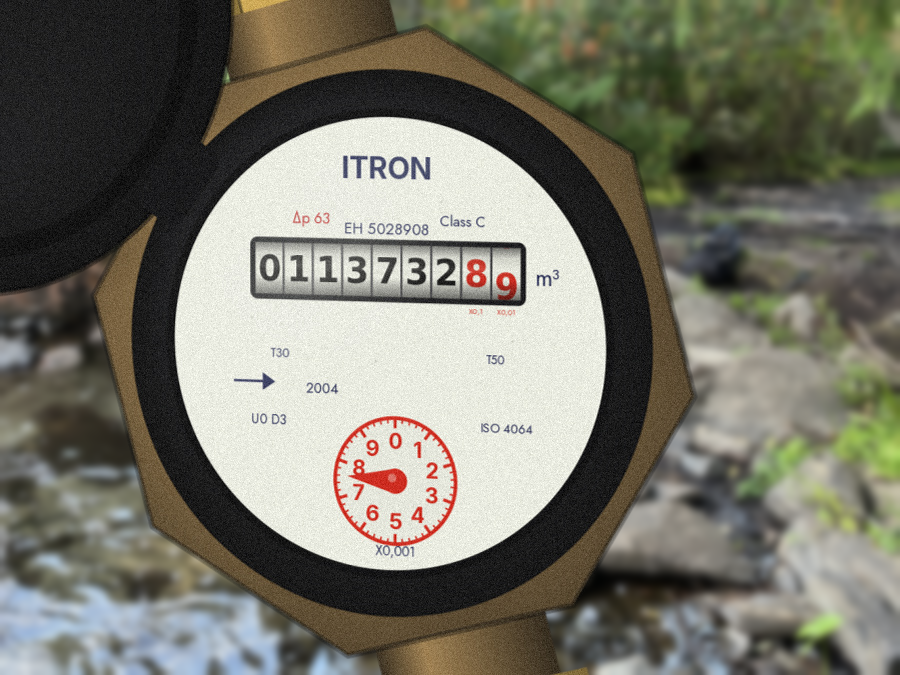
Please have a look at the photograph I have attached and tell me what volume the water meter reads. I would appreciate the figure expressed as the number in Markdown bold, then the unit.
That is **113732.887** m³
